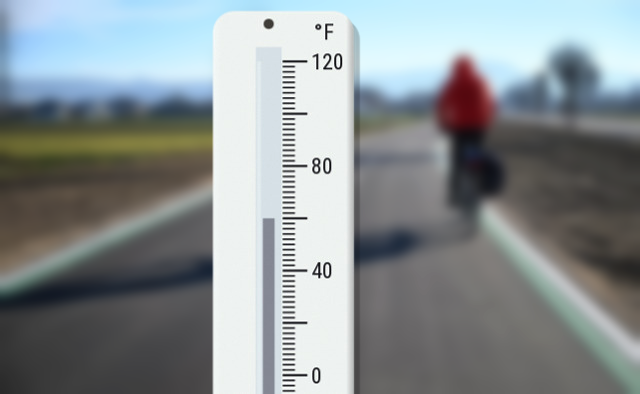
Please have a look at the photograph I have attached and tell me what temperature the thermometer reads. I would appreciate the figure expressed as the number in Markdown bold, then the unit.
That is **60** °F
